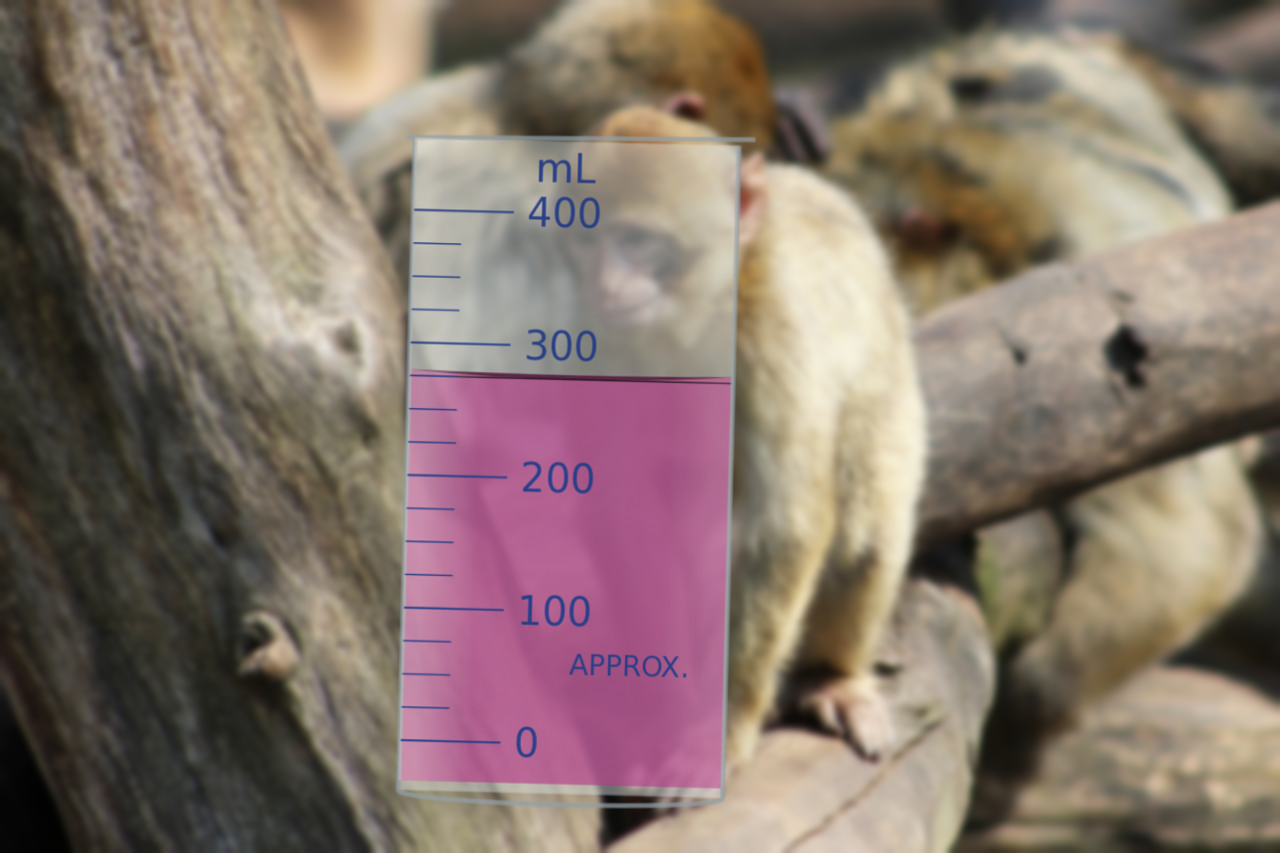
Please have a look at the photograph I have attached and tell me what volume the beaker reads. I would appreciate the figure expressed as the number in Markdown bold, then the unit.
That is **275** mL
